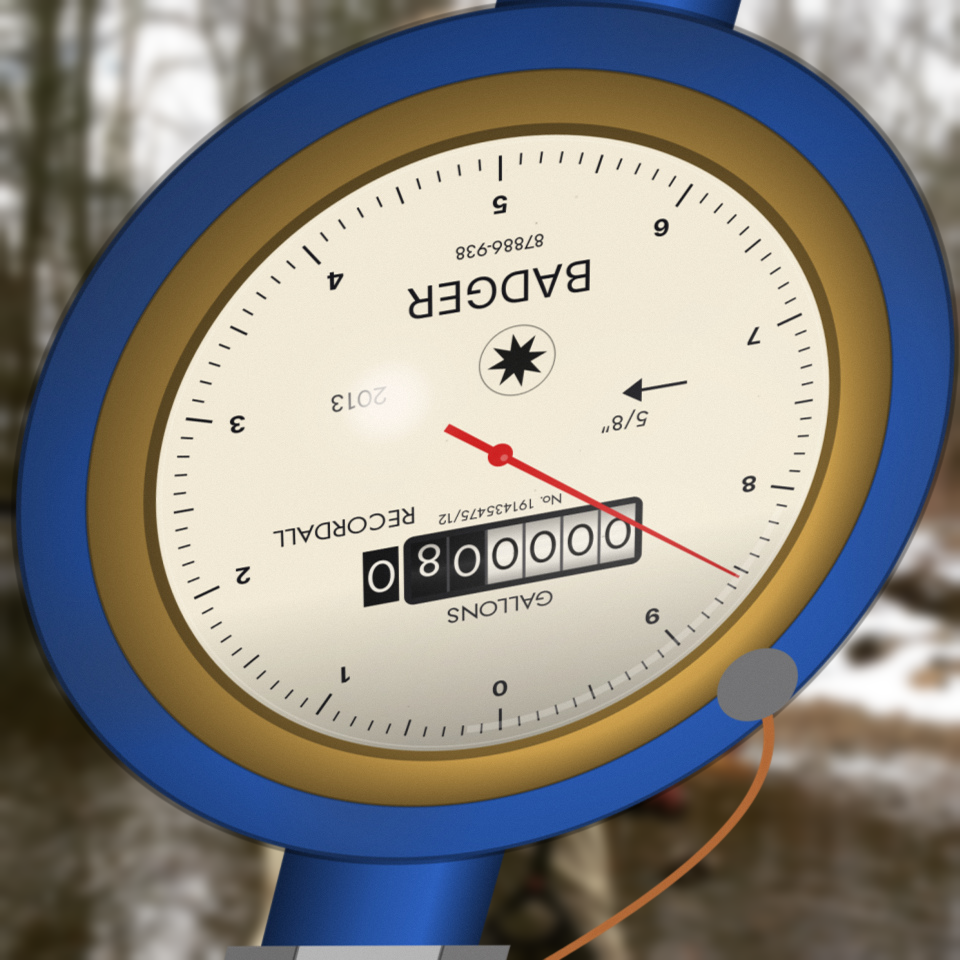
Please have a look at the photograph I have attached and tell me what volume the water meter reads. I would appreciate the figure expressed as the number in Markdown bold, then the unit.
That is **78.5** gal
